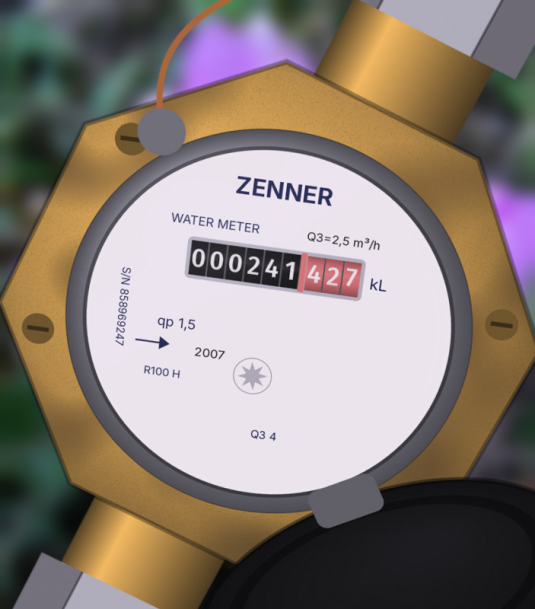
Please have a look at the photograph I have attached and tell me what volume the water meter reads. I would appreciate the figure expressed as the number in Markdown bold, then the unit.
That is **241.427** kL
